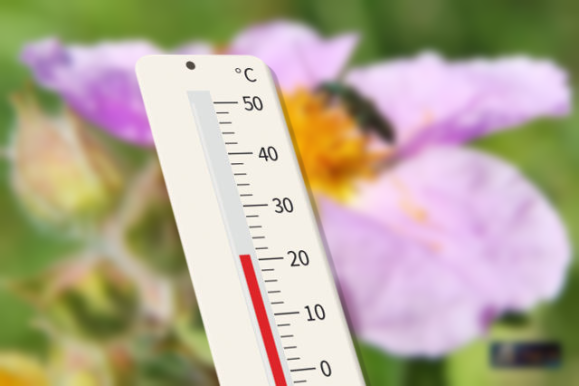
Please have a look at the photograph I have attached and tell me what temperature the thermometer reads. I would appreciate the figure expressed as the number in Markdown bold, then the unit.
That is **21** °C
